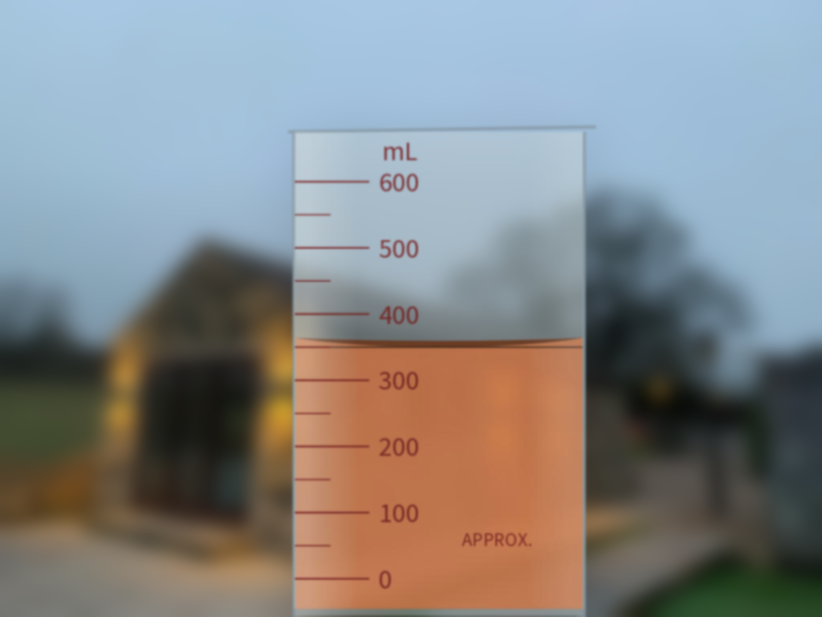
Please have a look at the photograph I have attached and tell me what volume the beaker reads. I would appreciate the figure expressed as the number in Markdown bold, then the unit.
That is **350** mL
